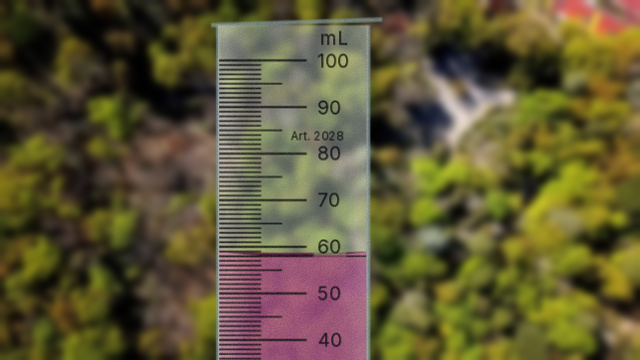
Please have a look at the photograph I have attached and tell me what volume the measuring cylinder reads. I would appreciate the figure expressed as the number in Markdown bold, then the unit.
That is **58** mL
